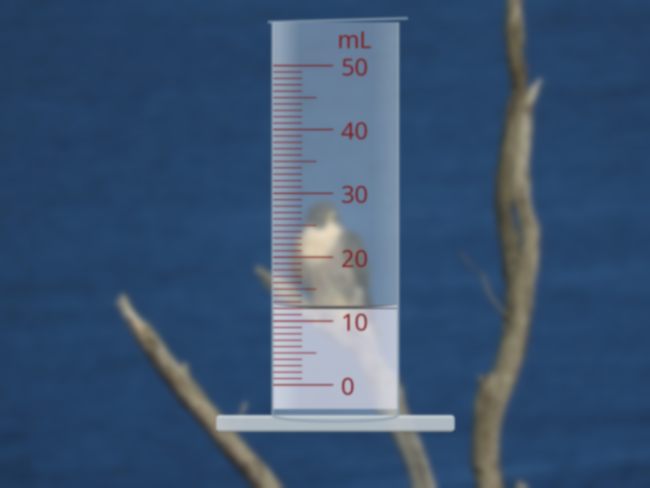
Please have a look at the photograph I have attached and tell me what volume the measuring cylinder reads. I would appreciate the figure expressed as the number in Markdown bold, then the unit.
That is **12** mL
